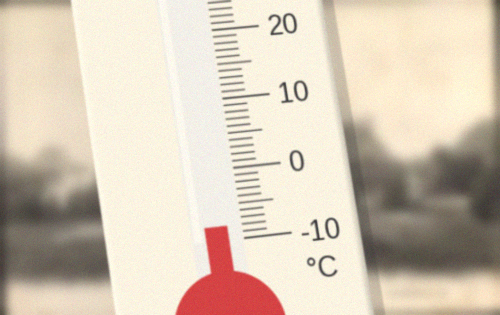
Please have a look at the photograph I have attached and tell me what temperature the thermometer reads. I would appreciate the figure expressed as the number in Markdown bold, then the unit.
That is **-8** °C
